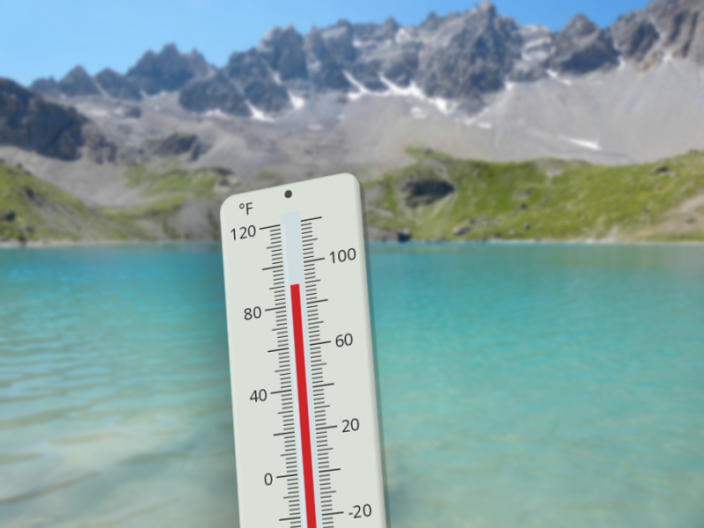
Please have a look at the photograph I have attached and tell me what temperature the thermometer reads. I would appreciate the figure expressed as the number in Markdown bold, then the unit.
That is **90** °F
